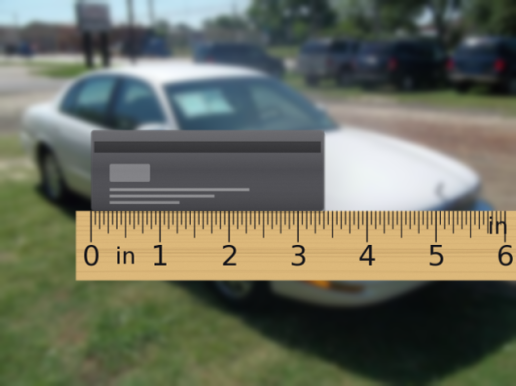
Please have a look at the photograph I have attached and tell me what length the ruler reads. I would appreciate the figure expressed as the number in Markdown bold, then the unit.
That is **3.375** in
